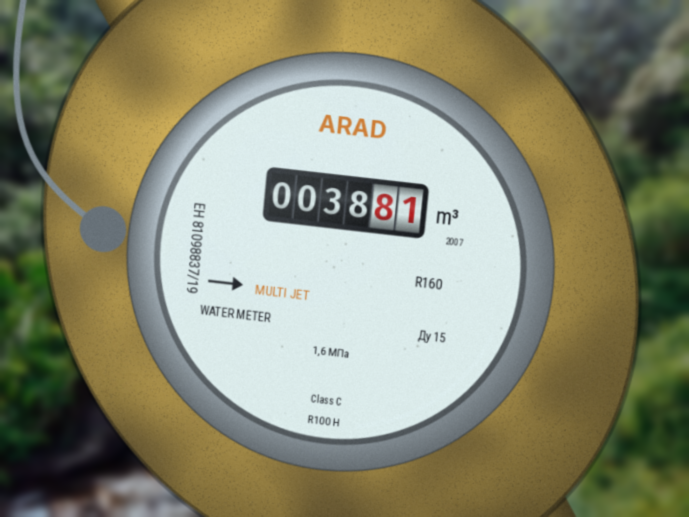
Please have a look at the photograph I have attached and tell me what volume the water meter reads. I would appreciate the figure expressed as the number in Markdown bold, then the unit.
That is **38.81** m³
